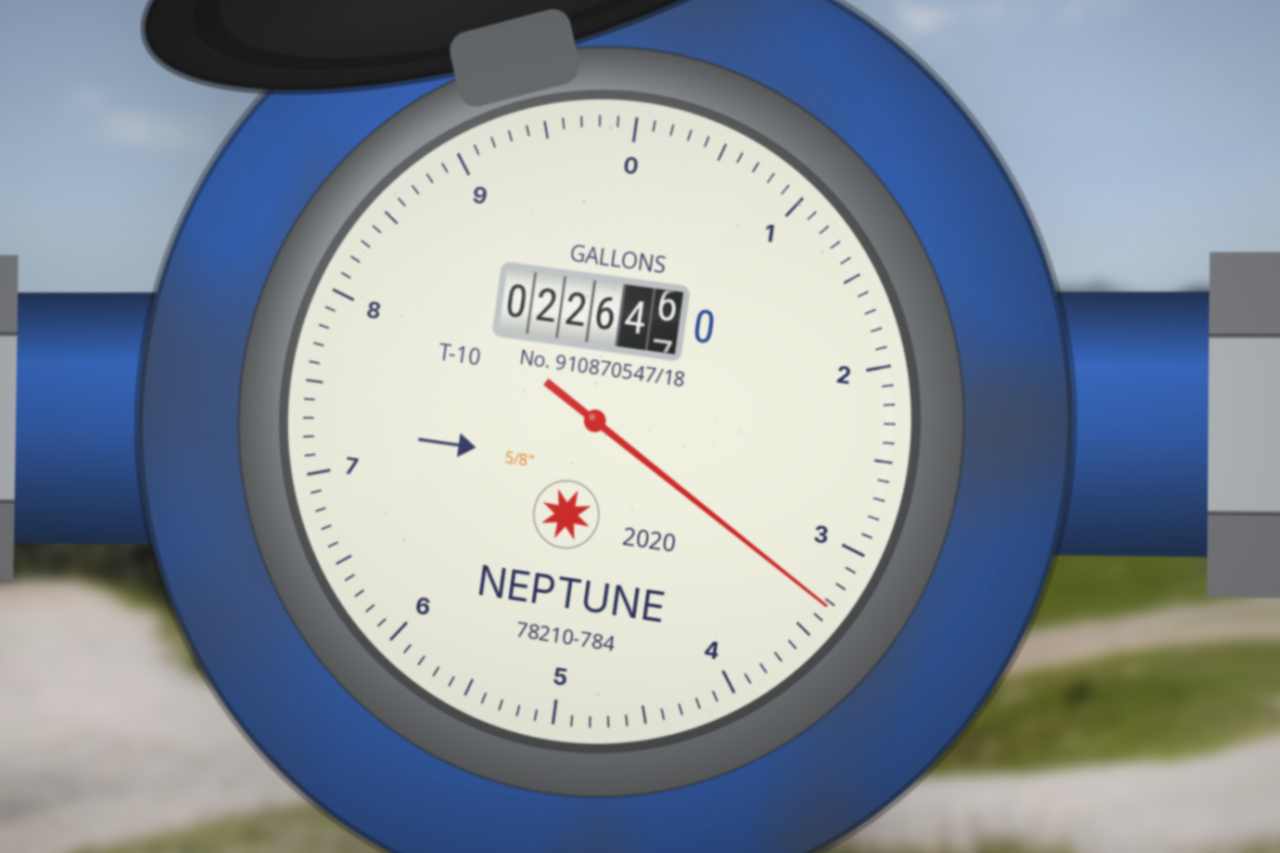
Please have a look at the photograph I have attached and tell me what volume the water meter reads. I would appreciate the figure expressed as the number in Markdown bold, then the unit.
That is **226463.3** gal
